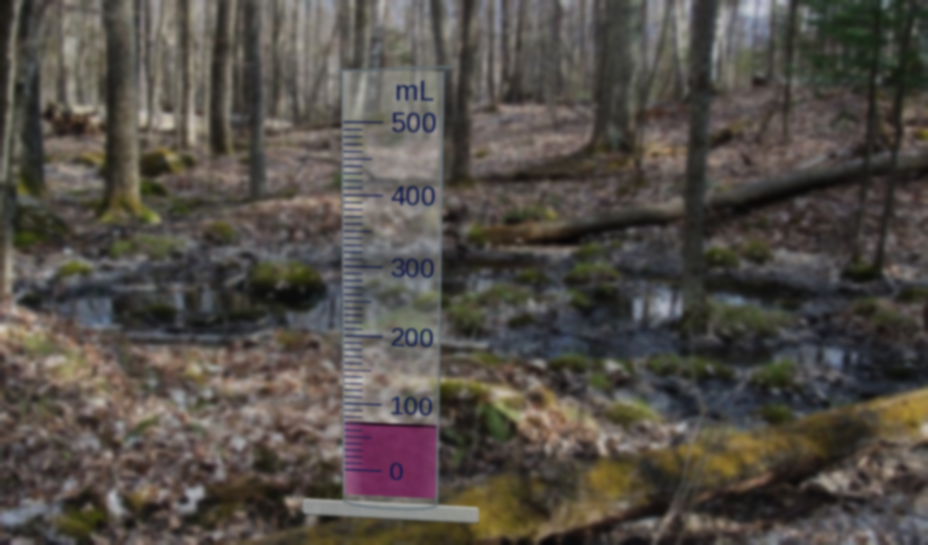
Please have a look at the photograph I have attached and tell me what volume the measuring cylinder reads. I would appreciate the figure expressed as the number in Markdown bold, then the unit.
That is **70** mL
